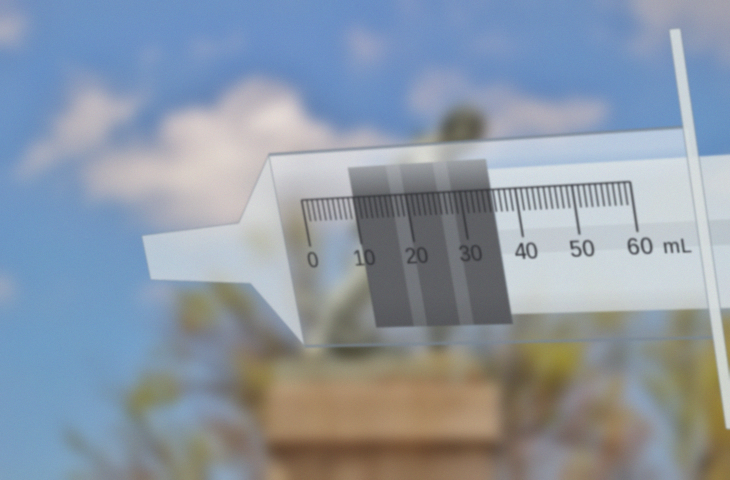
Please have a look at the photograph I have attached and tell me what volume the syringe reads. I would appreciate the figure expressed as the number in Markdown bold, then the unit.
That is **10** mL
